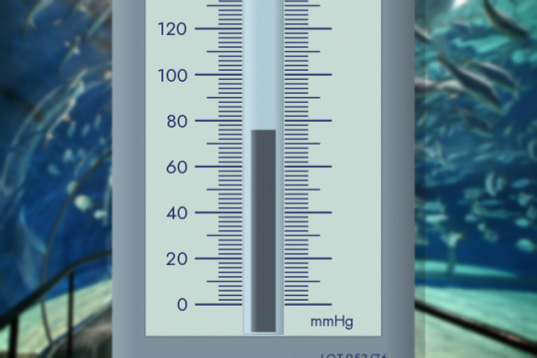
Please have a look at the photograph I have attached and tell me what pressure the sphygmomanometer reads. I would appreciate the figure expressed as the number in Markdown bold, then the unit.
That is **76** mmHg
